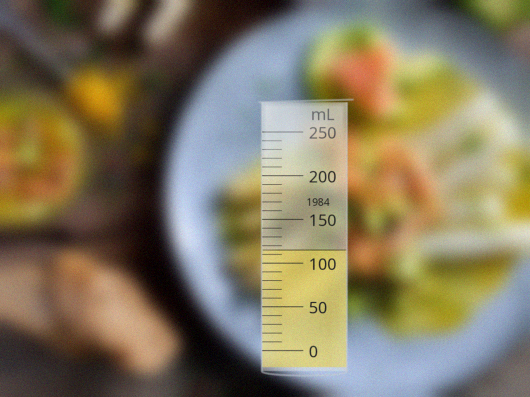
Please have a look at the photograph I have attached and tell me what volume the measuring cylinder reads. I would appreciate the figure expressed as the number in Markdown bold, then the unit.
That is **115** mL
